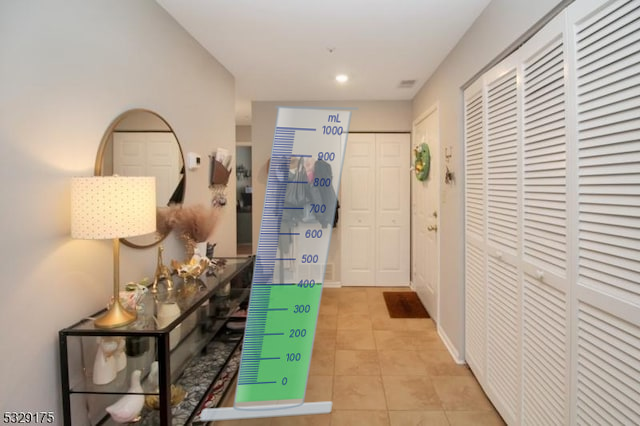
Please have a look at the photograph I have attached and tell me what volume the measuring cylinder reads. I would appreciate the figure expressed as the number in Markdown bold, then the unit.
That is **400** mL
